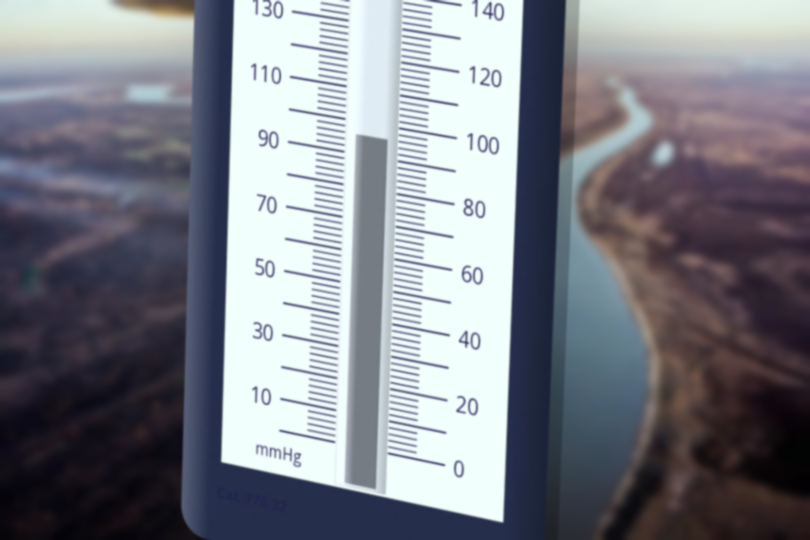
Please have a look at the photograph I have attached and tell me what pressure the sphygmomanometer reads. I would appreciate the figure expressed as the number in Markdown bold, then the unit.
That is **96** mmHg
